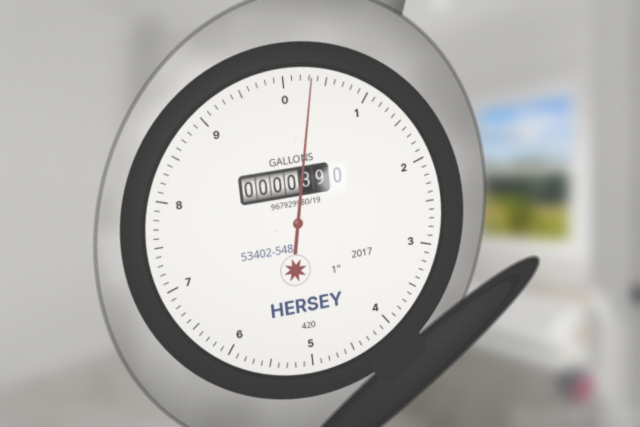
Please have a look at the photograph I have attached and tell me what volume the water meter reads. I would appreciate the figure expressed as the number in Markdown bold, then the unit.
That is **390.3** gal
